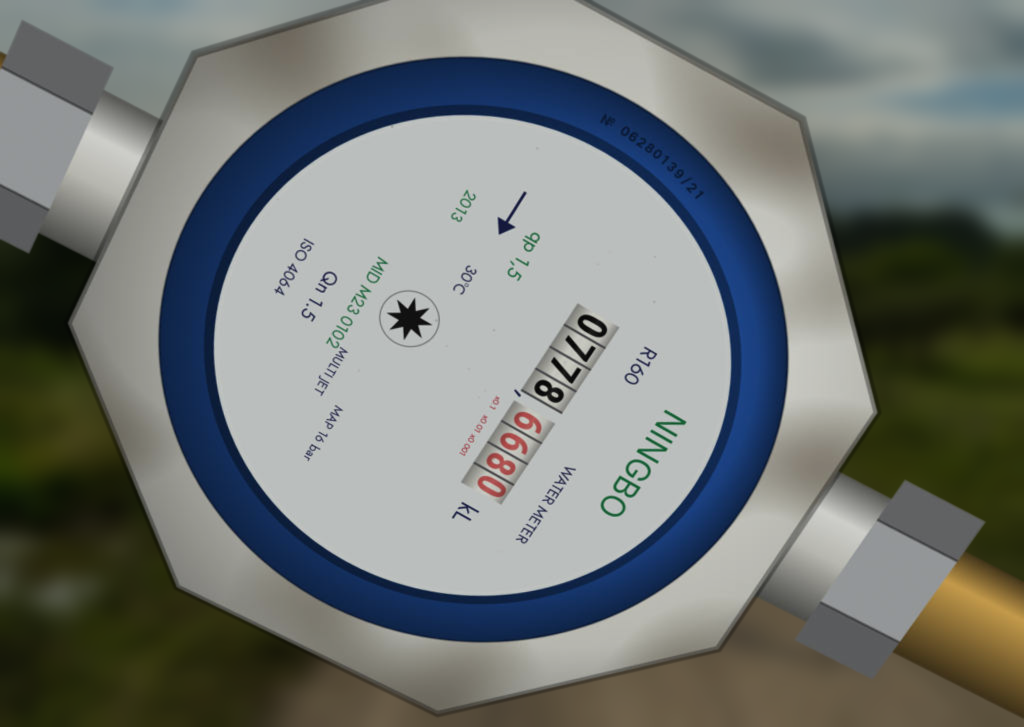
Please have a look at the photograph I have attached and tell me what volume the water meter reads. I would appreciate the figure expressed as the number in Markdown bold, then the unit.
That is **778.6680** kL
